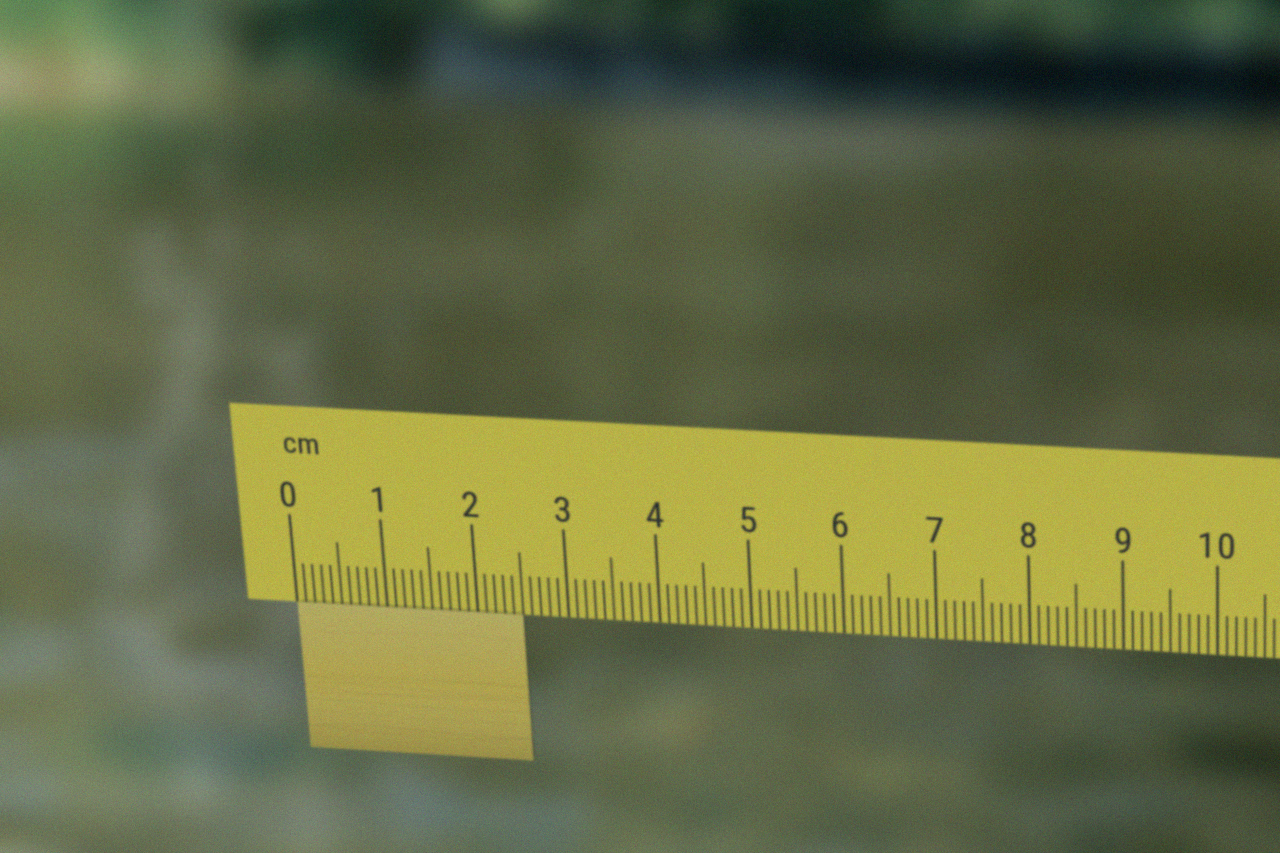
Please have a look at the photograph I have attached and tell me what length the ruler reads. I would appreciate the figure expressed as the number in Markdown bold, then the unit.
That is **2.5** cm
